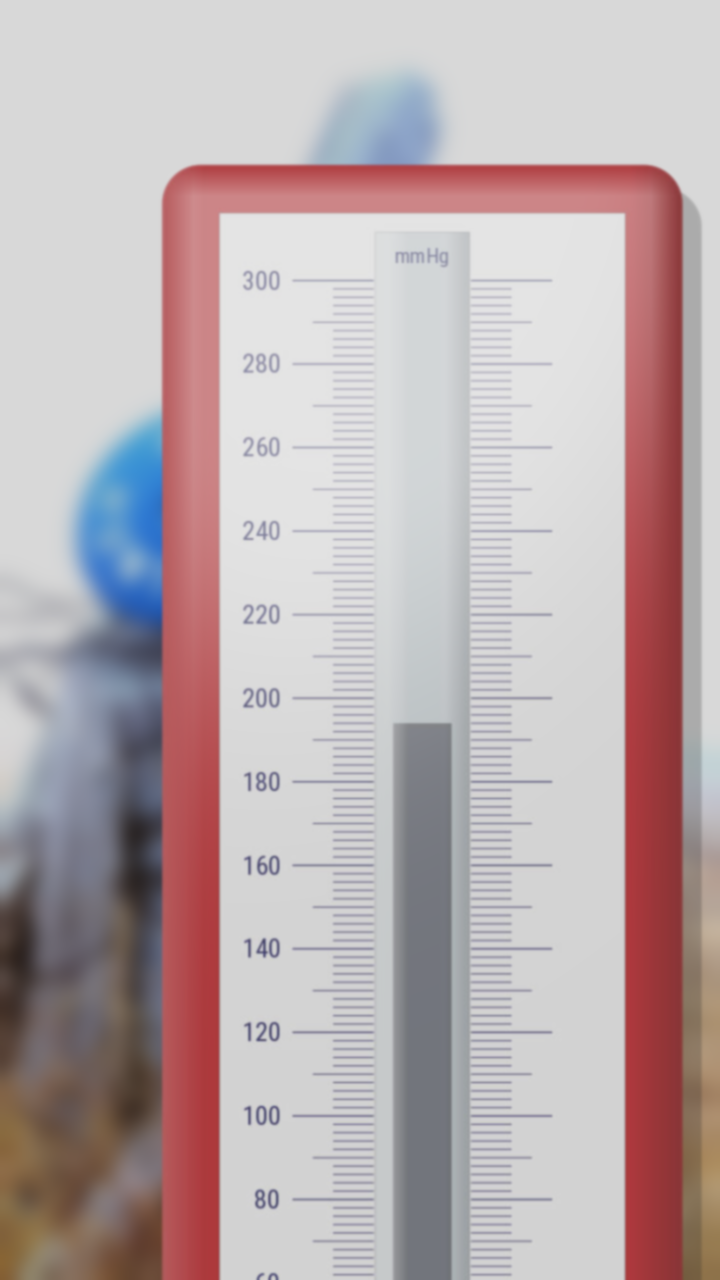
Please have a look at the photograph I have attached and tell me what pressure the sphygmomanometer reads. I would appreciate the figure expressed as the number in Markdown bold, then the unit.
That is **194** mmHg
